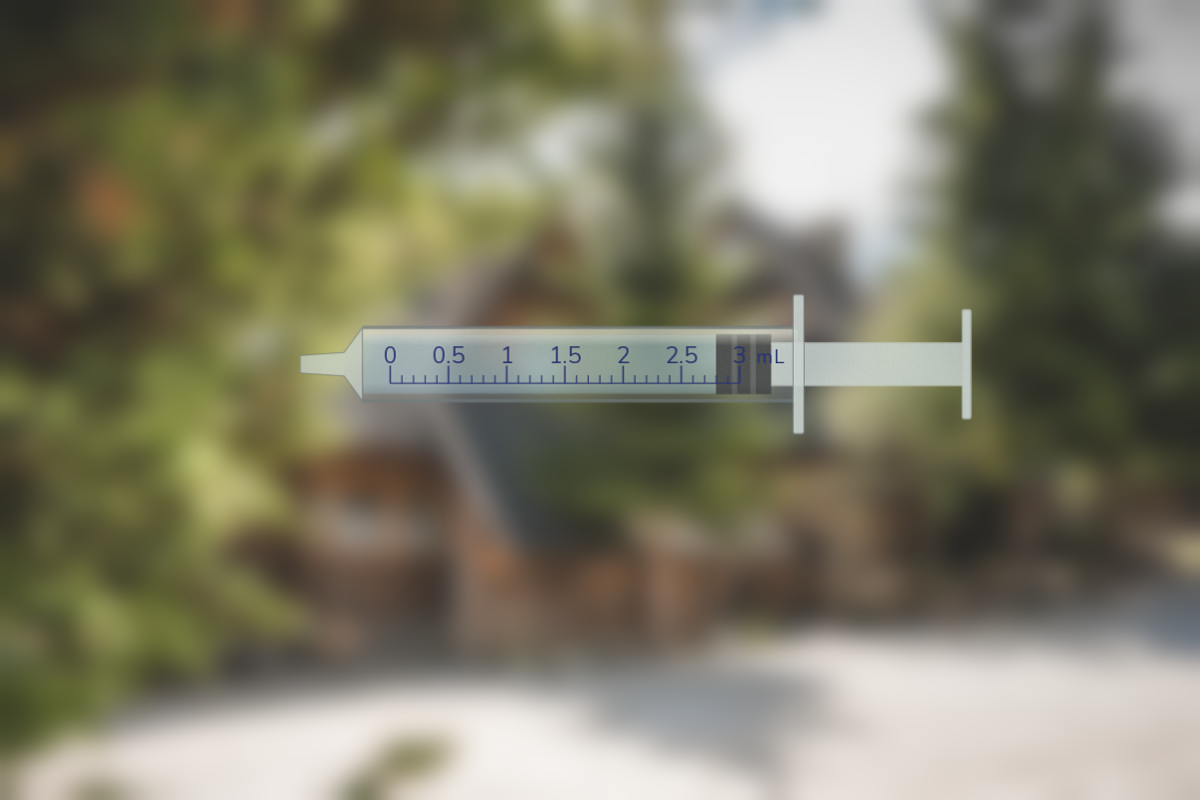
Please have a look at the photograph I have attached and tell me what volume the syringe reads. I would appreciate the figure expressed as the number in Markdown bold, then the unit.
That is **2.8** mL
